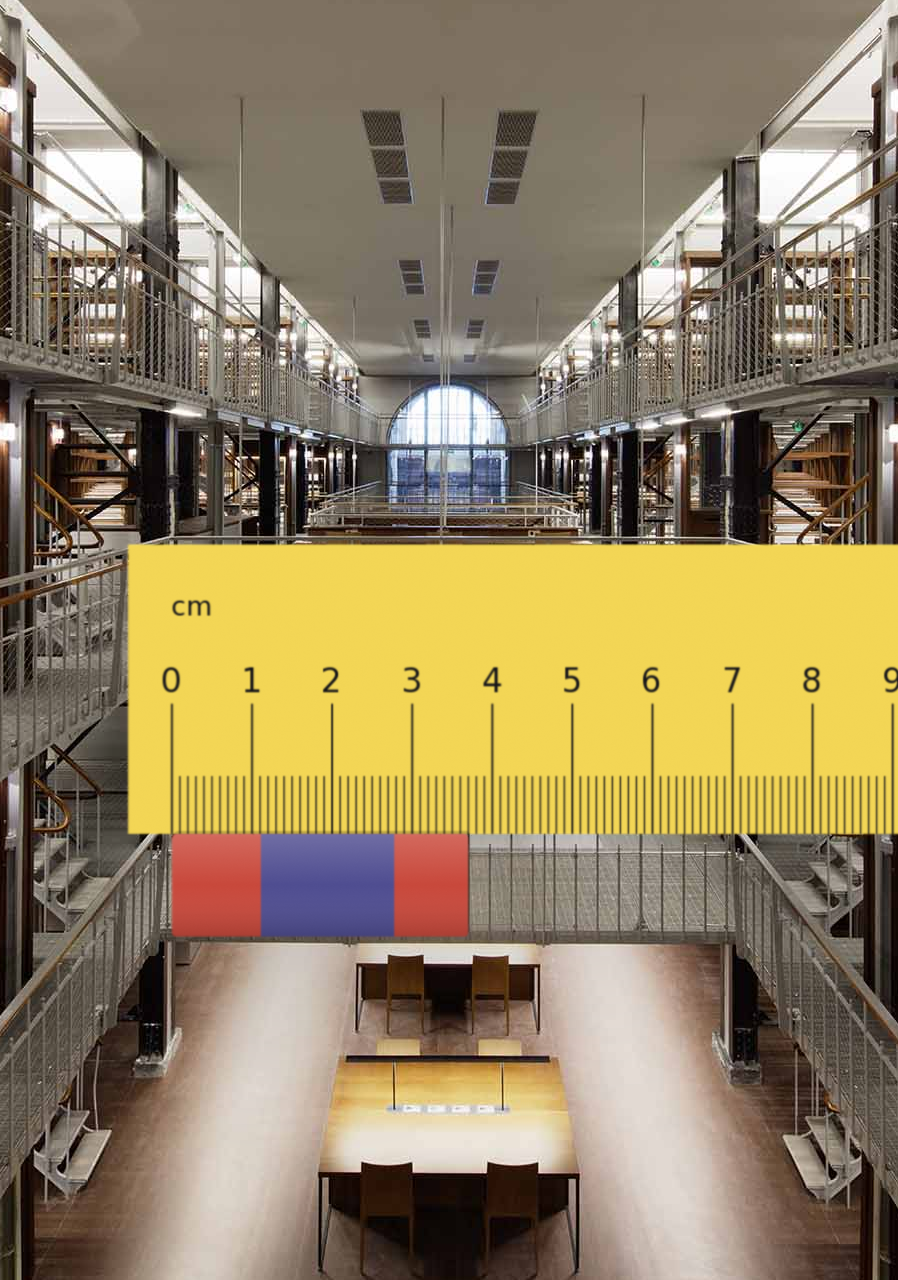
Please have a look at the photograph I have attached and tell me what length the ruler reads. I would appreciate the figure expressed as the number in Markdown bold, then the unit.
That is **3.7** cm
